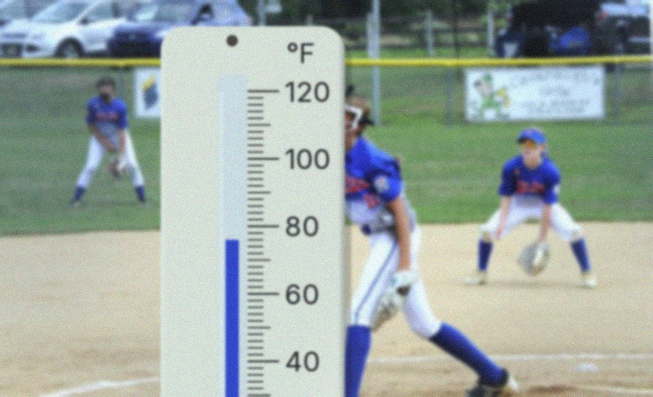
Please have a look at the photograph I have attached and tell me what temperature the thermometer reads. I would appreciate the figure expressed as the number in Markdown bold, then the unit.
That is **76** °F
